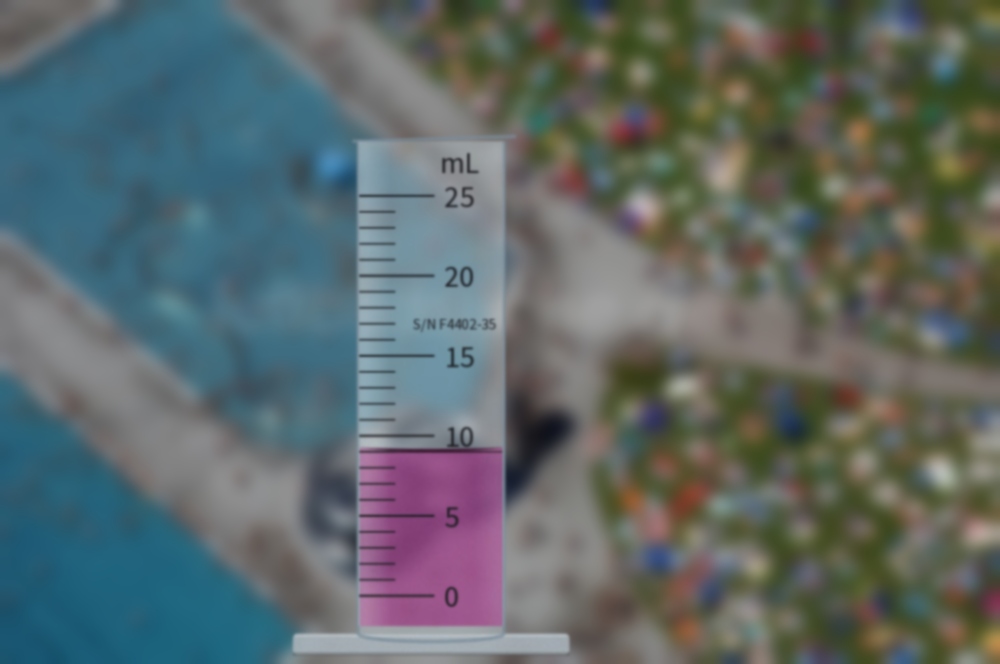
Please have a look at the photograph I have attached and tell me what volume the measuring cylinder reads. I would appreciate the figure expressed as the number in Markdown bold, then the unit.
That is **9** mL
